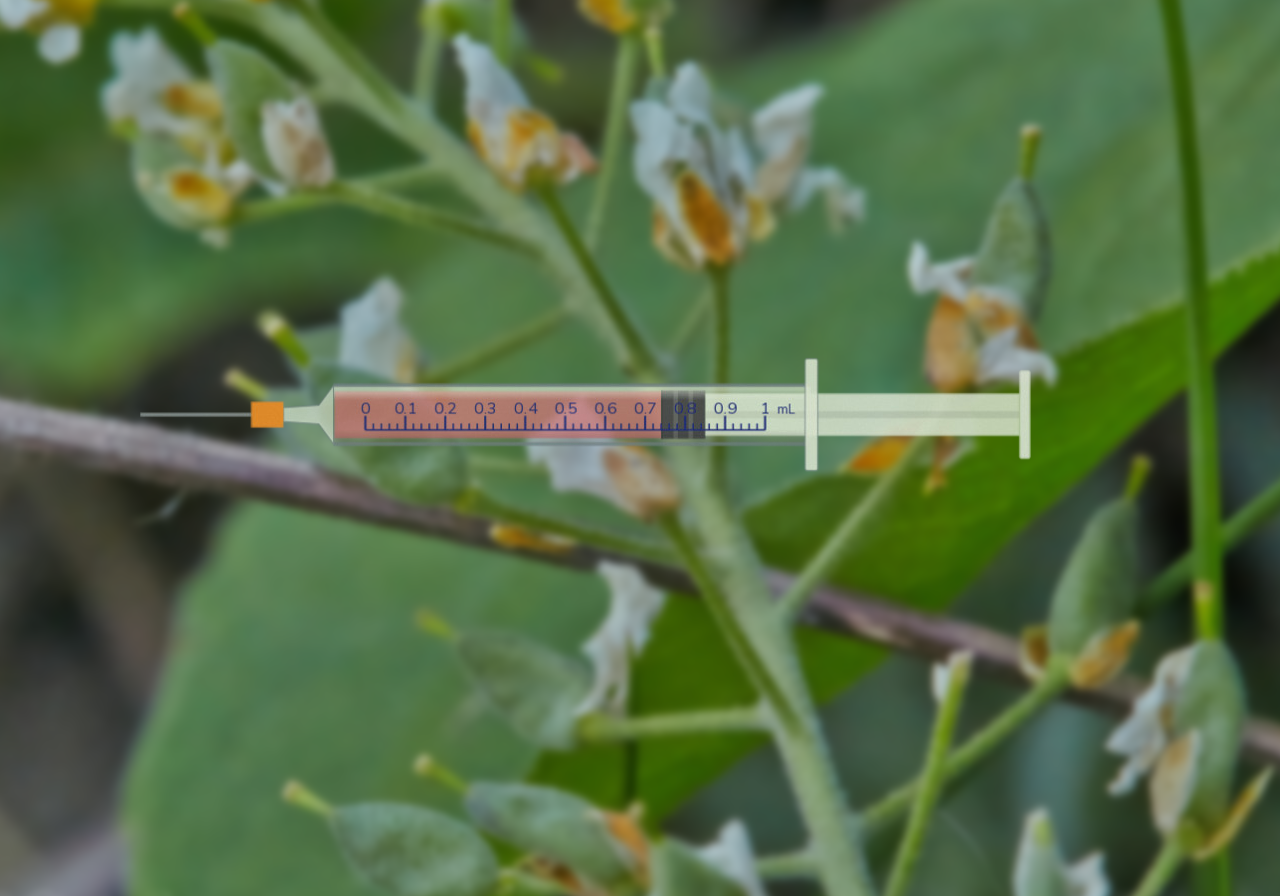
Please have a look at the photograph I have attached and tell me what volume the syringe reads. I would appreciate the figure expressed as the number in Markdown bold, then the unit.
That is **0.74** mL
